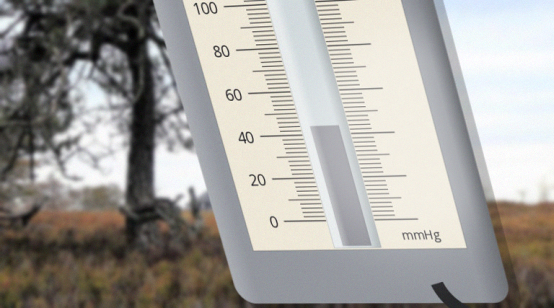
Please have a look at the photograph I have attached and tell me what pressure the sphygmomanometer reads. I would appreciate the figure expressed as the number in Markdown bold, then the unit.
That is **44** mmHg
